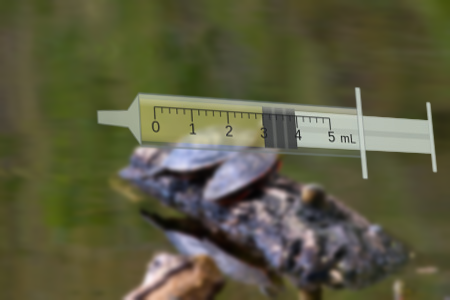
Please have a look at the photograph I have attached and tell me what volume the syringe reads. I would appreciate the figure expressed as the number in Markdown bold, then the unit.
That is **3** mL
